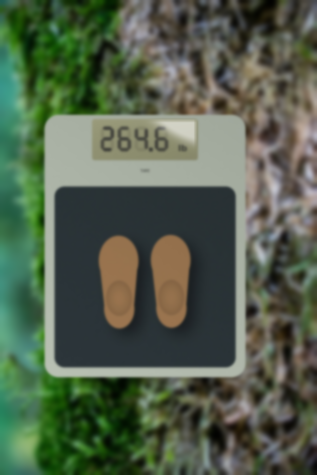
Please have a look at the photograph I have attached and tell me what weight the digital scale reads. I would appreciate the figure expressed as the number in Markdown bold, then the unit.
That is **264.6** lb
